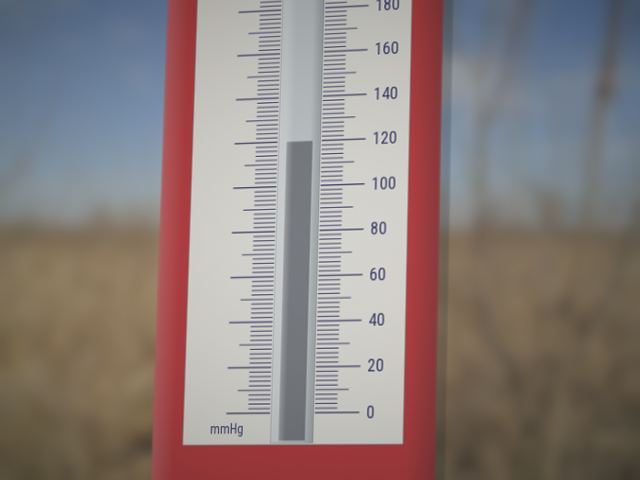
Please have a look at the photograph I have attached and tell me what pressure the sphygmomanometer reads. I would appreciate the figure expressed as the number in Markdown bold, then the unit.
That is **120** mmHg
